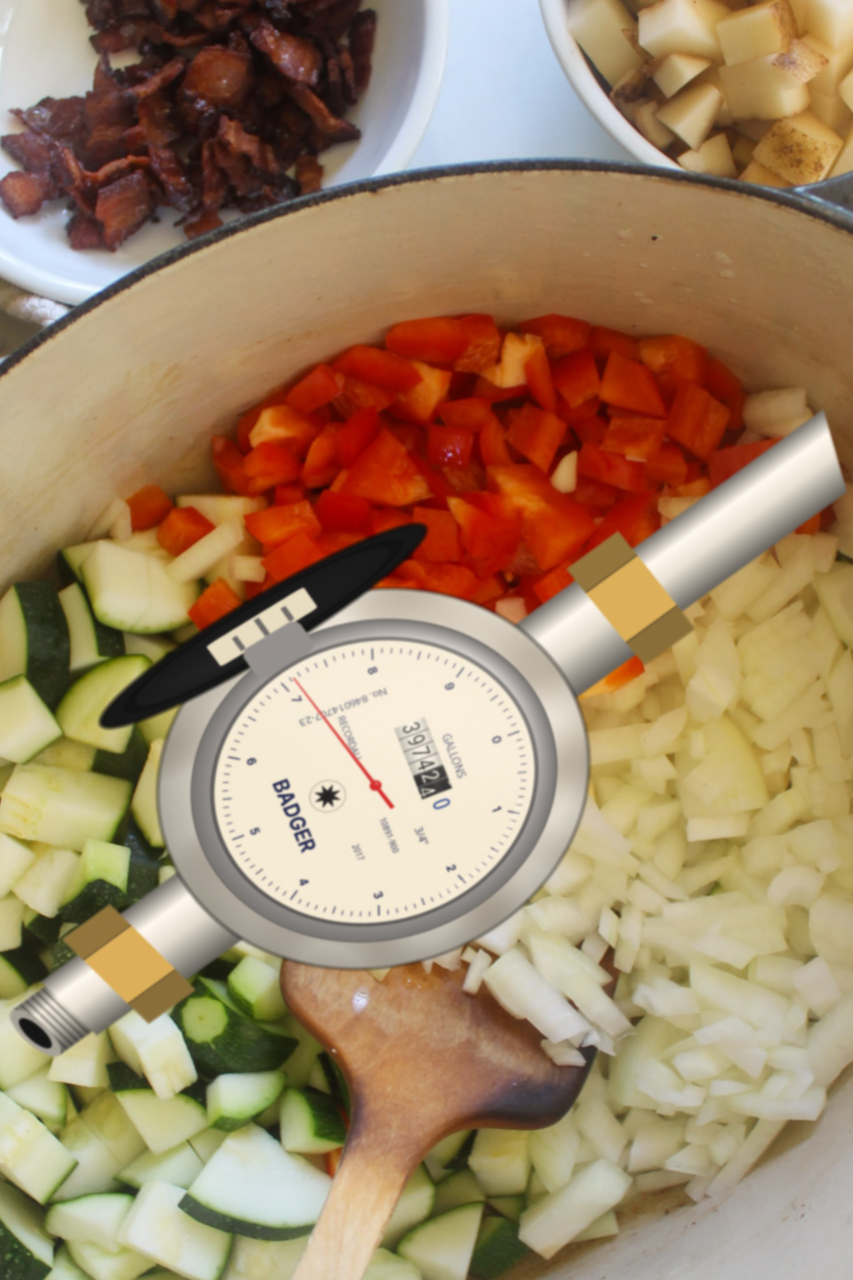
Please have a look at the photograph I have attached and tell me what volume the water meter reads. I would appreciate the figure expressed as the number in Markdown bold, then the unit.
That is **3974237.1** gal
